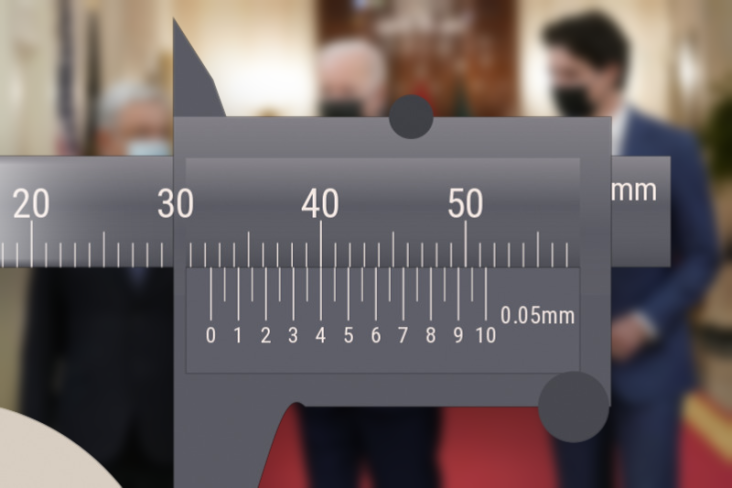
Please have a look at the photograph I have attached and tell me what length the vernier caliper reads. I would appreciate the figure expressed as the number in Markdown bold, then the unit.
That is **32.4** mm
